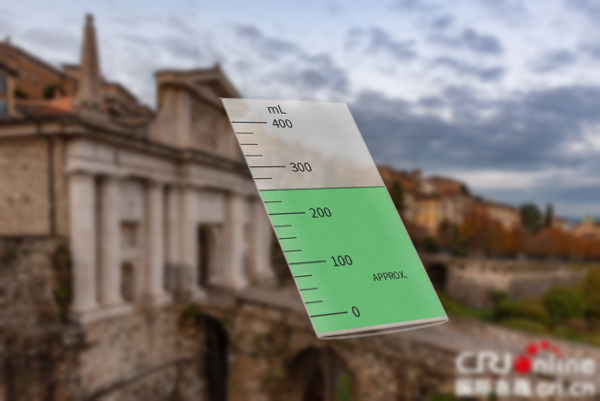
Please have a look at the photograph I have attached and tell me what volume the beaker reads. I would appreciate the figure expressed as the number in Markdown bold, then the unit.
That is **250** mL
